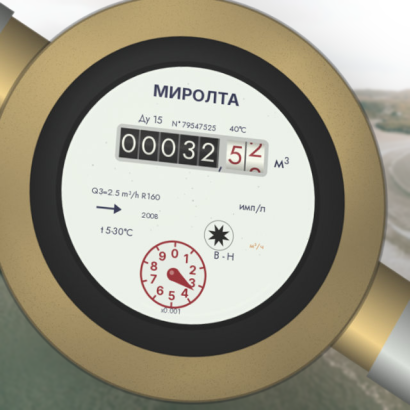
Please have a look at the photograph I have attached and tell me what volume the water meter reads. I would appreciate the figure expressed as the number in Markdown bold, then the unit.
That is **32.523** m³
